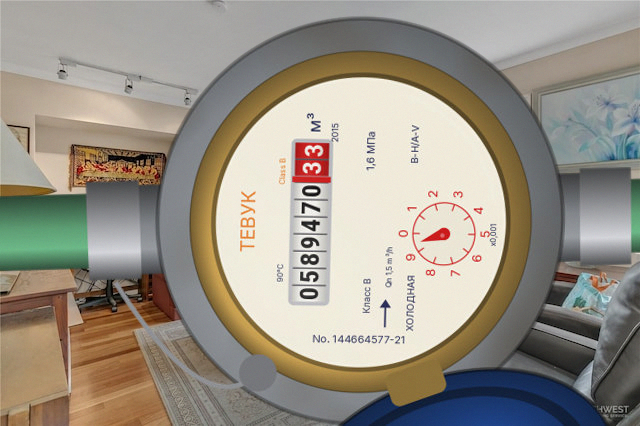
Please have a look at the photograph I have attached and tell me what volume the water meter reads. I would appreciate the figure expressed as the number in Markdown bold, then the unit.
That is **589470.329** m³
